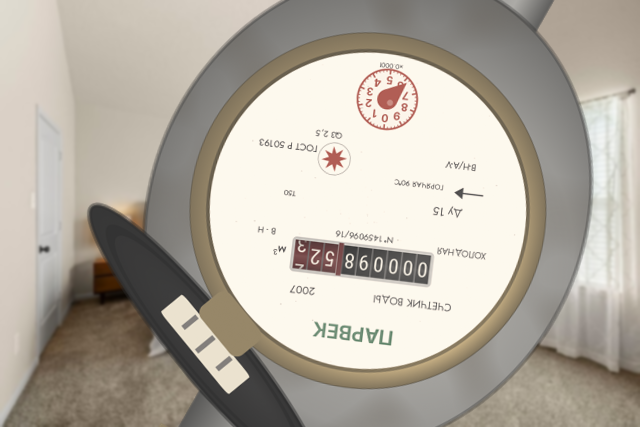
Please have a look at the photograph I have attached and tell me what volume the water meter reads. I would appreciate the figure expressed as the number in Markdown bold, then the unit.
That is **98.5226** m³
